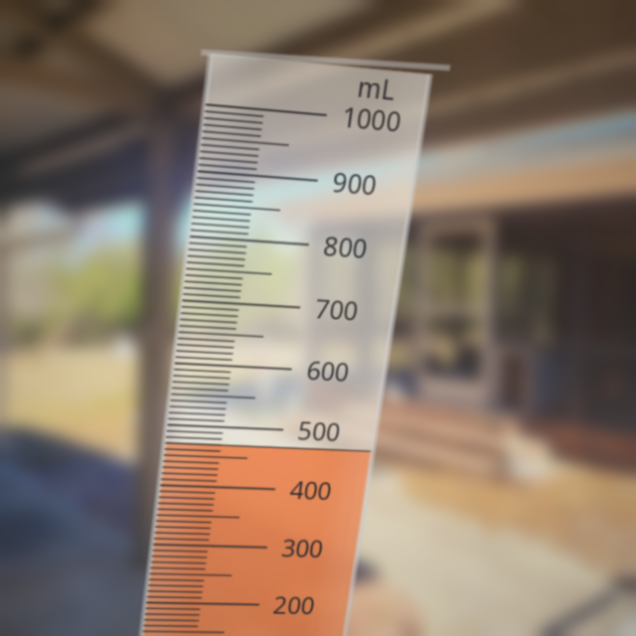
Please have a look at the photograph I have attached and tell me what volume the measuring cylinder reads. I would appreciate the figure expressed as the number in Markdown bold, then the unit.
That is **470** mL
